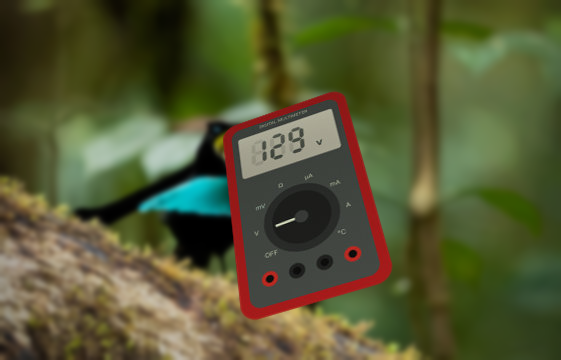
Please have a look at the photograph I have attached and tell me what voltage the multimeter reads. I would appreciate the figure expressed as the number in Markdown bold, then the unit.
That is **129** V
